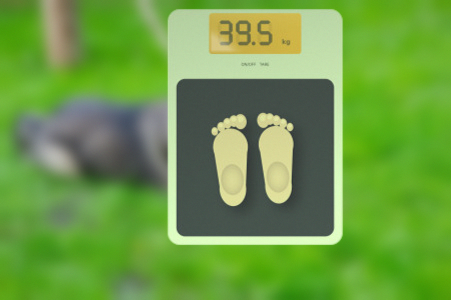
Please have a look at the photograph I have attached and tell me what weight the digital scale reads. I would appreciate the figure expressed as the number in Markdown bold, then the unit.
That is **39.5** kg
